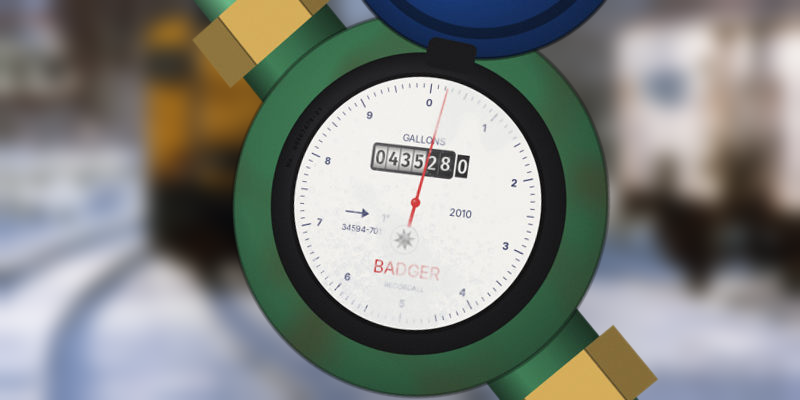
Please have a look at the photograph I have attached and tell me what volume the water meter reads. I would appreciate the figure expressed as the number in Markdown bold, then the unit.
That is **435280.2** gal
